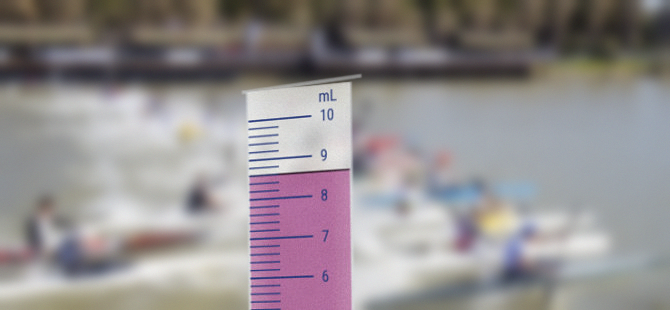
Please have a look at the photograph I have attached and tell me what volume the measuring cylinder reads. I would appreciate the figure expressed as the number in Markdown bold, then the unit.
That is **8.6** mL
